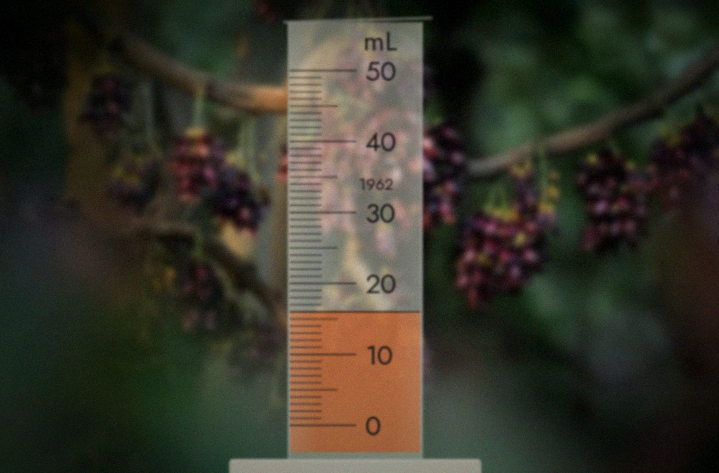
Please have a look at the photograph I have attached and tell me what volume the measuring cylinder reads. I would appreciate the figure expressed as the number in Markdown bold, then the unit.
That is **16** mL
